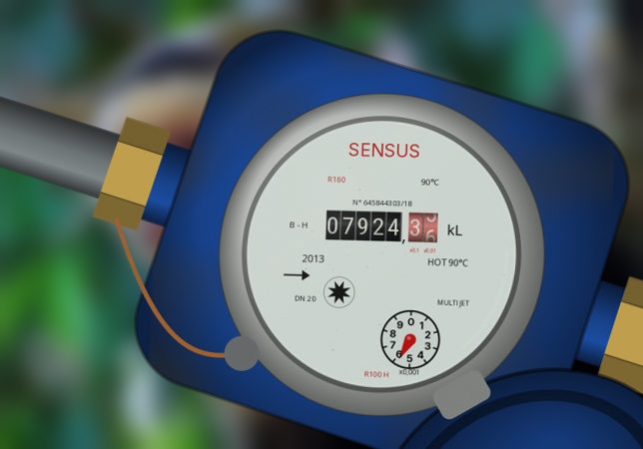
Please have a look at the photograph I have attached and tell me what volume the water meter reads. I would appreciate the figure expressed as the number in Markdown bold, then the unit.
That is **7924.355** kL
